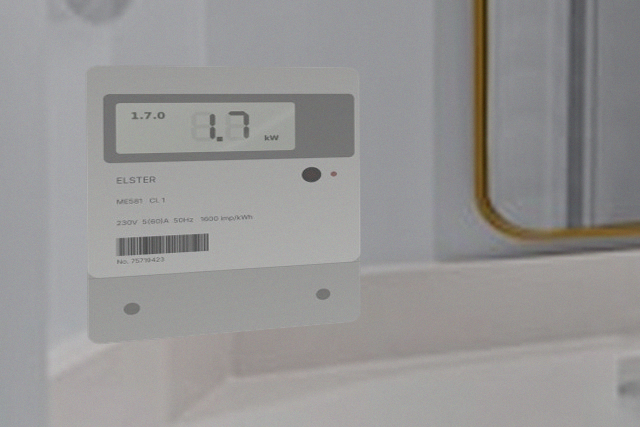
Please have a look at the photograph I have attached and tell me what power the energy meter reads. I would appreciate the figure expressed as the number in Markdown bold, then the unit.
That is **1.7** kW
